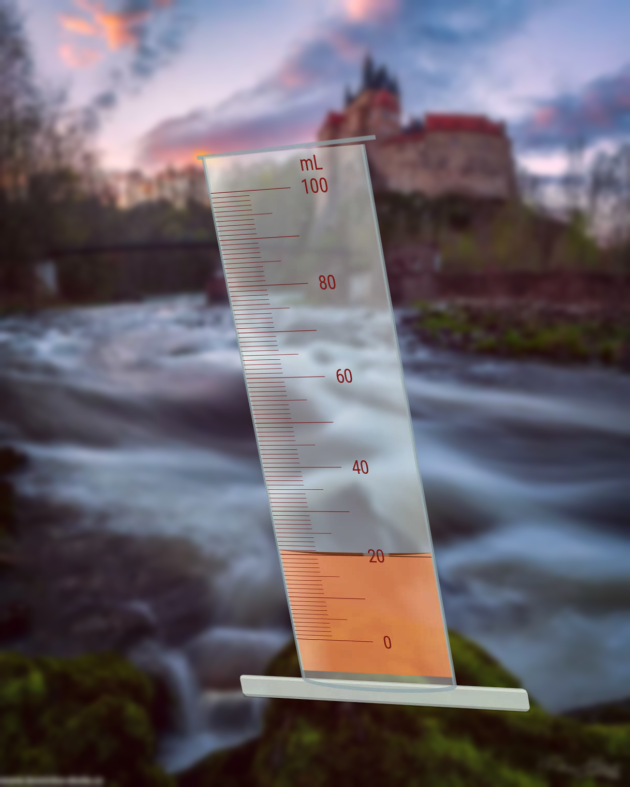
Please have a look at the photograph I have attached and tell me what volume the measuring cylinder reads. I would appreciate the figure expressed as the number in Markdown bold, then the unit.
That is **20** mL
